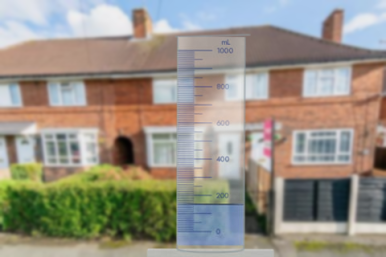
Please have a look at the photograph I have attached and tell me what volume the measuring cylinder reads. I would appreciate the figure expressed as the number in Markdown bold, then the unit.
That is **150** mL
